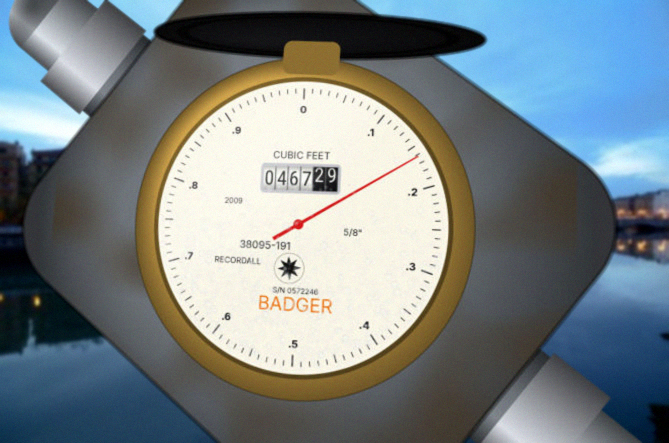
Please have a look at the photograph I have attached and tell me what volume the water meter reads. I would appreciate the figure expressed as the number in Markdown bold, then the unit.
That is **46729.16** ft³
